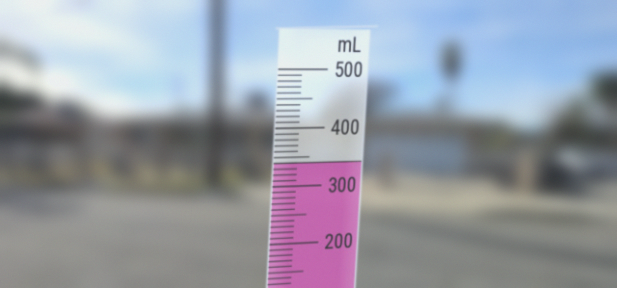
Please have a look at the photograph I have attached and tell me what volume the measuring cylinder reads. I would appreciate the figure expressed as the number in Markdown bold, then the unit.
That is **340** mL
